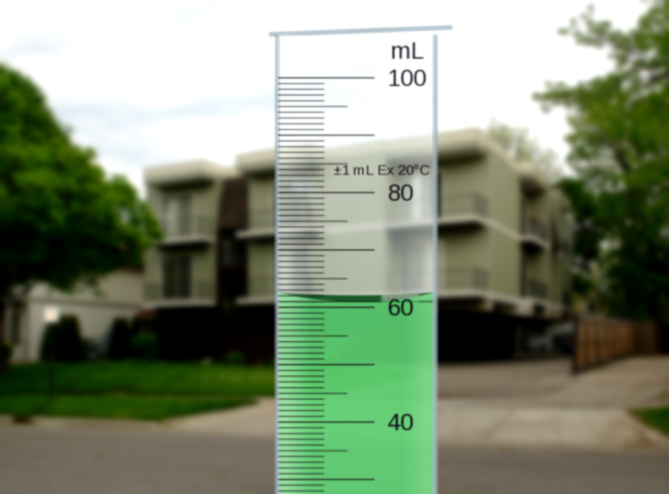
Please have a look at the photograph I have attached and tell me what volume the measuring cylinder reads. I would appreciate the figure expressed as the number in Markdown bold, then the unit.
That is **61** mL
